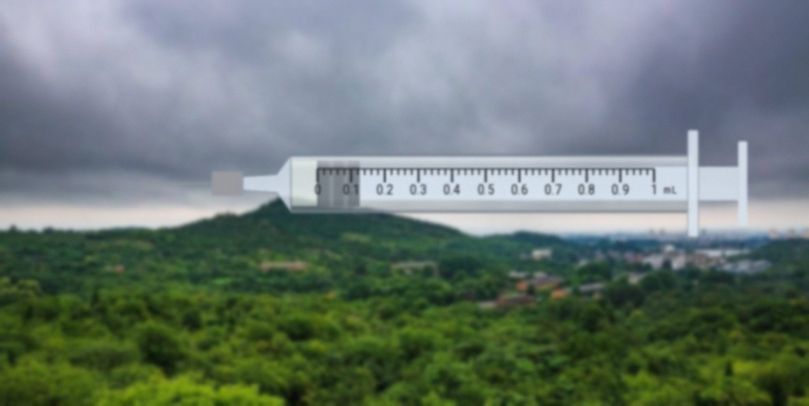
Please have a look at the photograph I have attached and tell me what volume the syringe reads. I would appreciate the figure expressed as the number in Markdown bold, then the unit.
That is **0** mL
